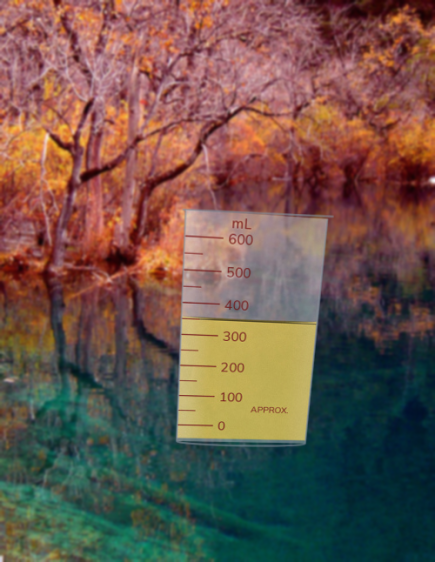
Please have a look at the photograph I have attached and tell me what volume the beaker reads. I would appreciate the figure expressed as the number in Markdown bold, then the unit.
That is **350** mL
